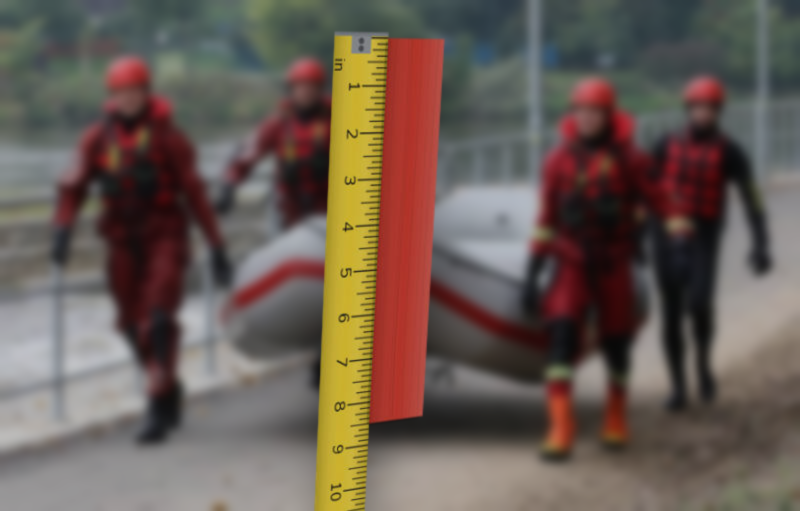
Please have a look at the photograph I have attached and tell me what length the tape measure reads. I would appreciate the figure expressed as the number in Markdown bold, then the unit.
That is **8.5** in
